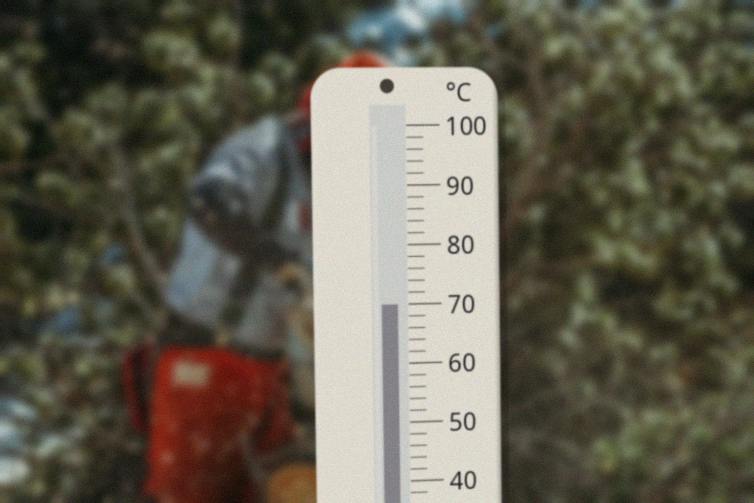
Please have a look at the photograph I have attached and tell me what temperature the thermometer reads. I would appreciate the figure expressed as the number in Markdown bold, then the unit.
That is **70** °C
